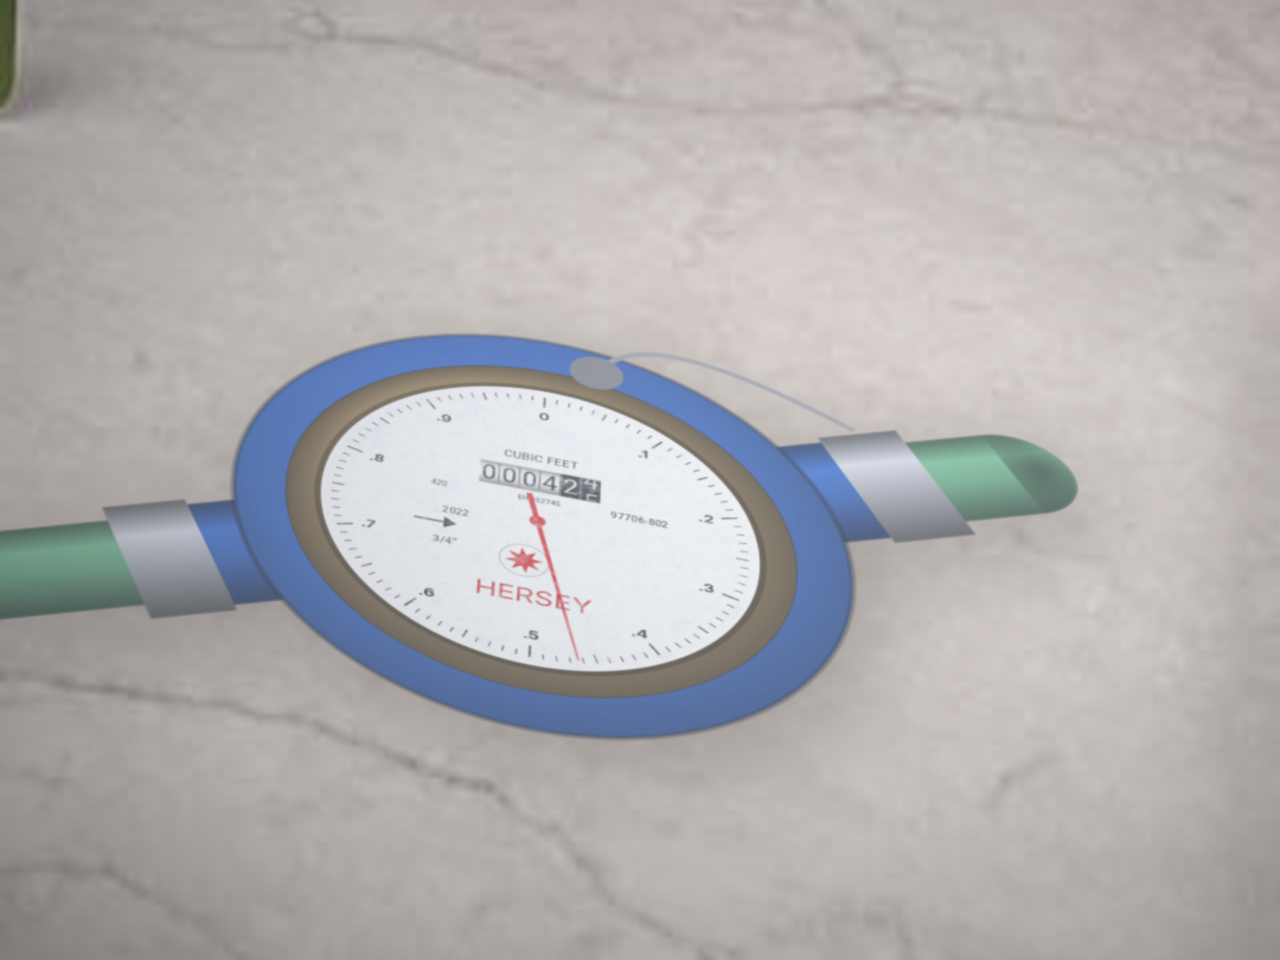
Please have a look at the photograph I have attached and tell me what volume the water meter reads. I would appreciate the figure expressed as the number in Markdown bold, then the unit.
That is **424.46** ft³
